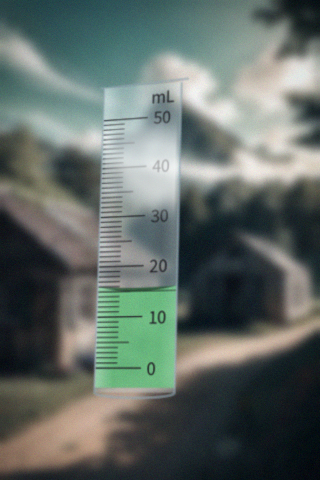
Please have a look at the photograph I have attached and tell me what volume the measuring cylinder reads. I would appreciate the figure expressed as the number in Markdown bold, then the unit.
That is **15** mL
